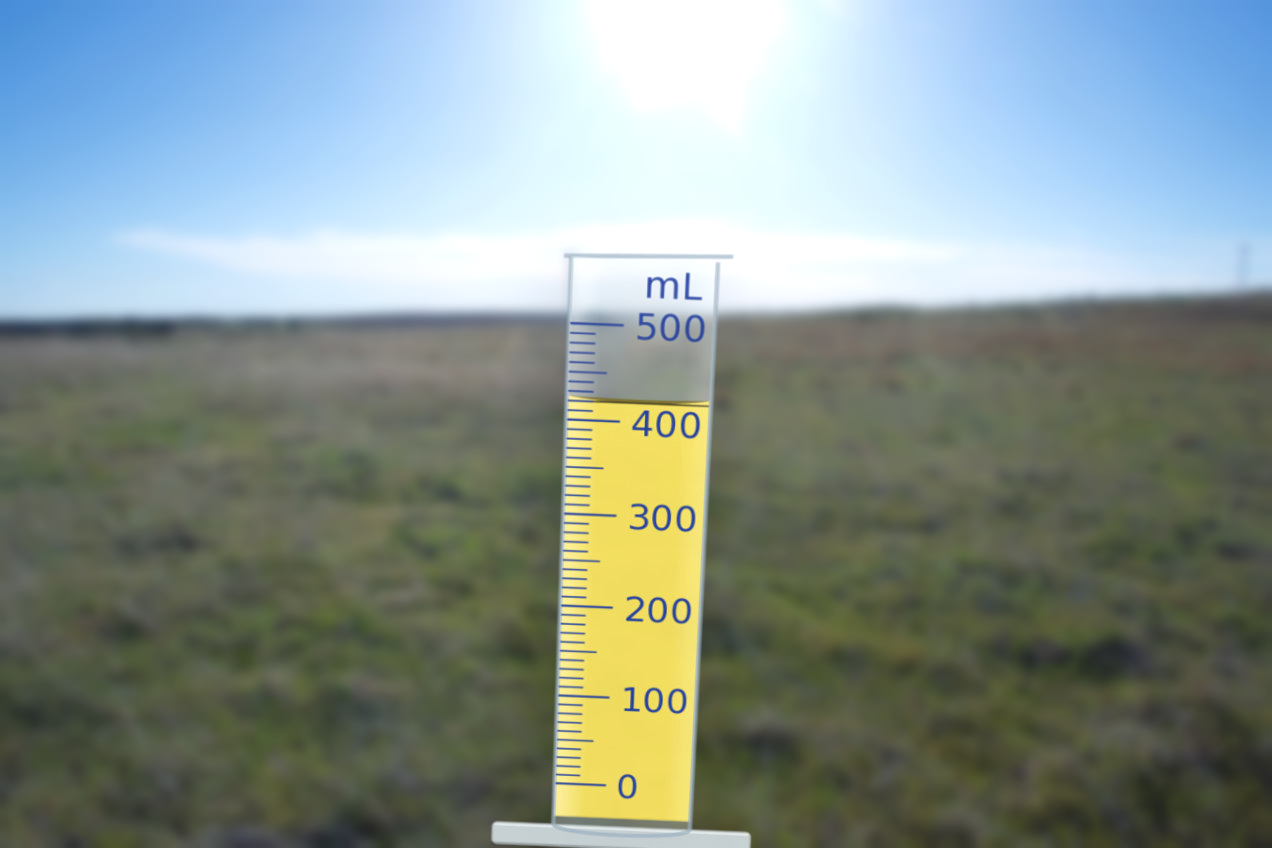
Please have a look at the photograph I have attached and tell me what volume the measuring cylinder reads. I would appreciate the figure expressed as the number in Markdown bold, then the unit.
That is **420** mL
